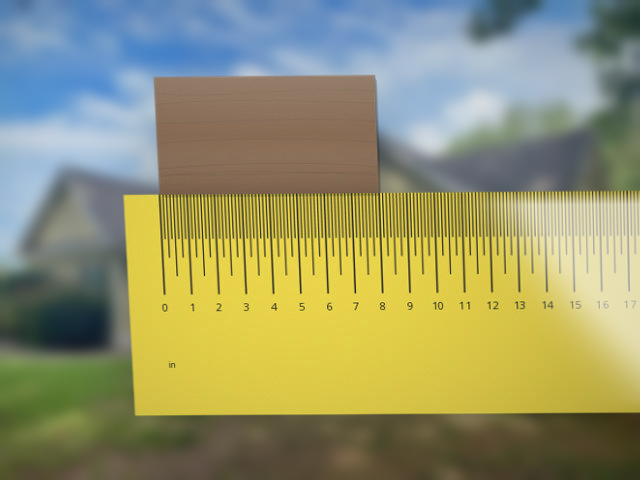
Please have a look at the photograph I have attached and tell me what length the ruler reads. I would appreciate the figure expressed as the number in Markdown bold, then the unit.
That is **8** in
